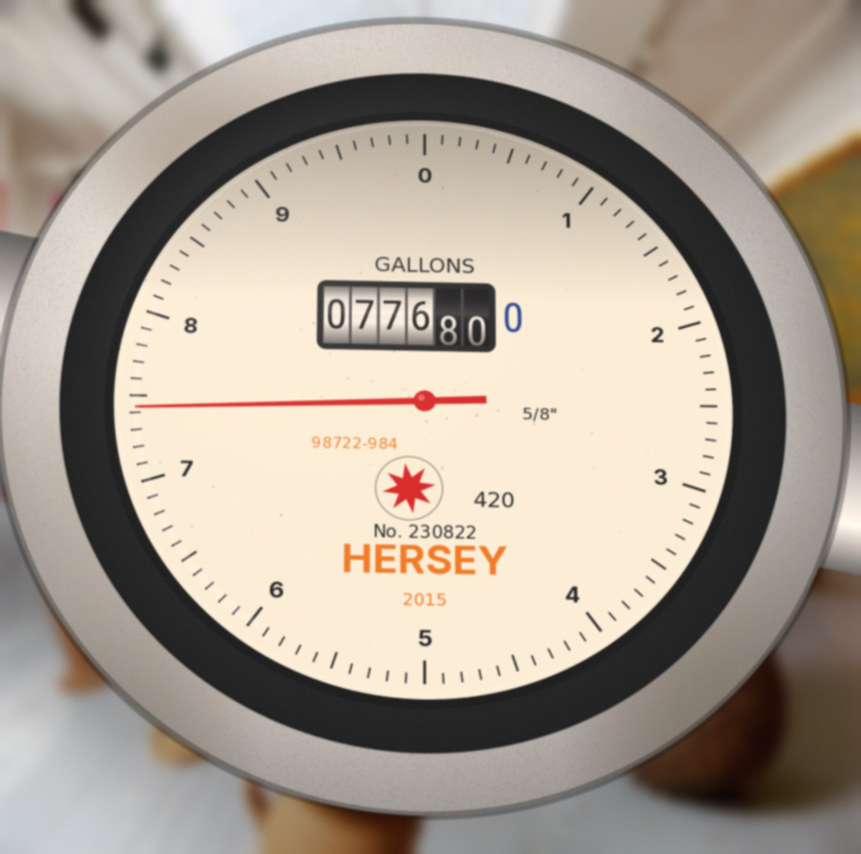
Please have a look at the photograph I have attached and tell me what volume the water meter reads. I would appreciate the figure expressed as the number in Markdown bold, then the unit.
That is **776797.4** gal
